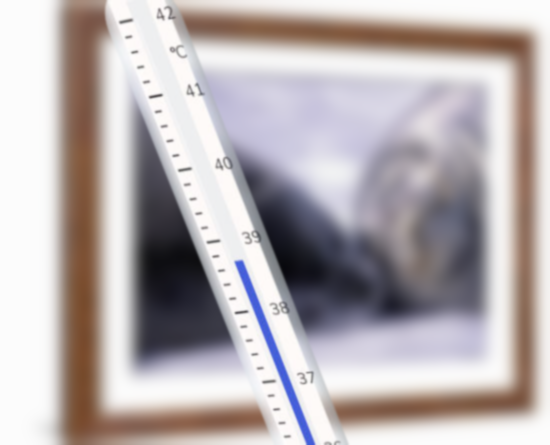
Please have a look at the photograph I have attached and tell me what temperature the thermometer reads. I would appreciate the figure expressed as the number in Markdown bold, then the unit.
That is **38.7** °C
